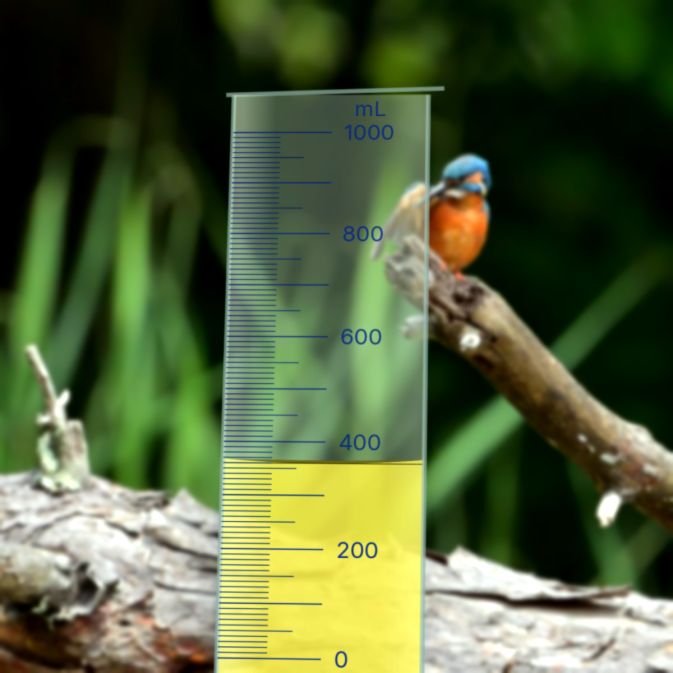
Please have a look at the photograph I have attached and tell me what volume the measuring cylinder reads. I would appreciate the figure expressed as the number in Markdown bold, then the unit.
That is **360** mL
